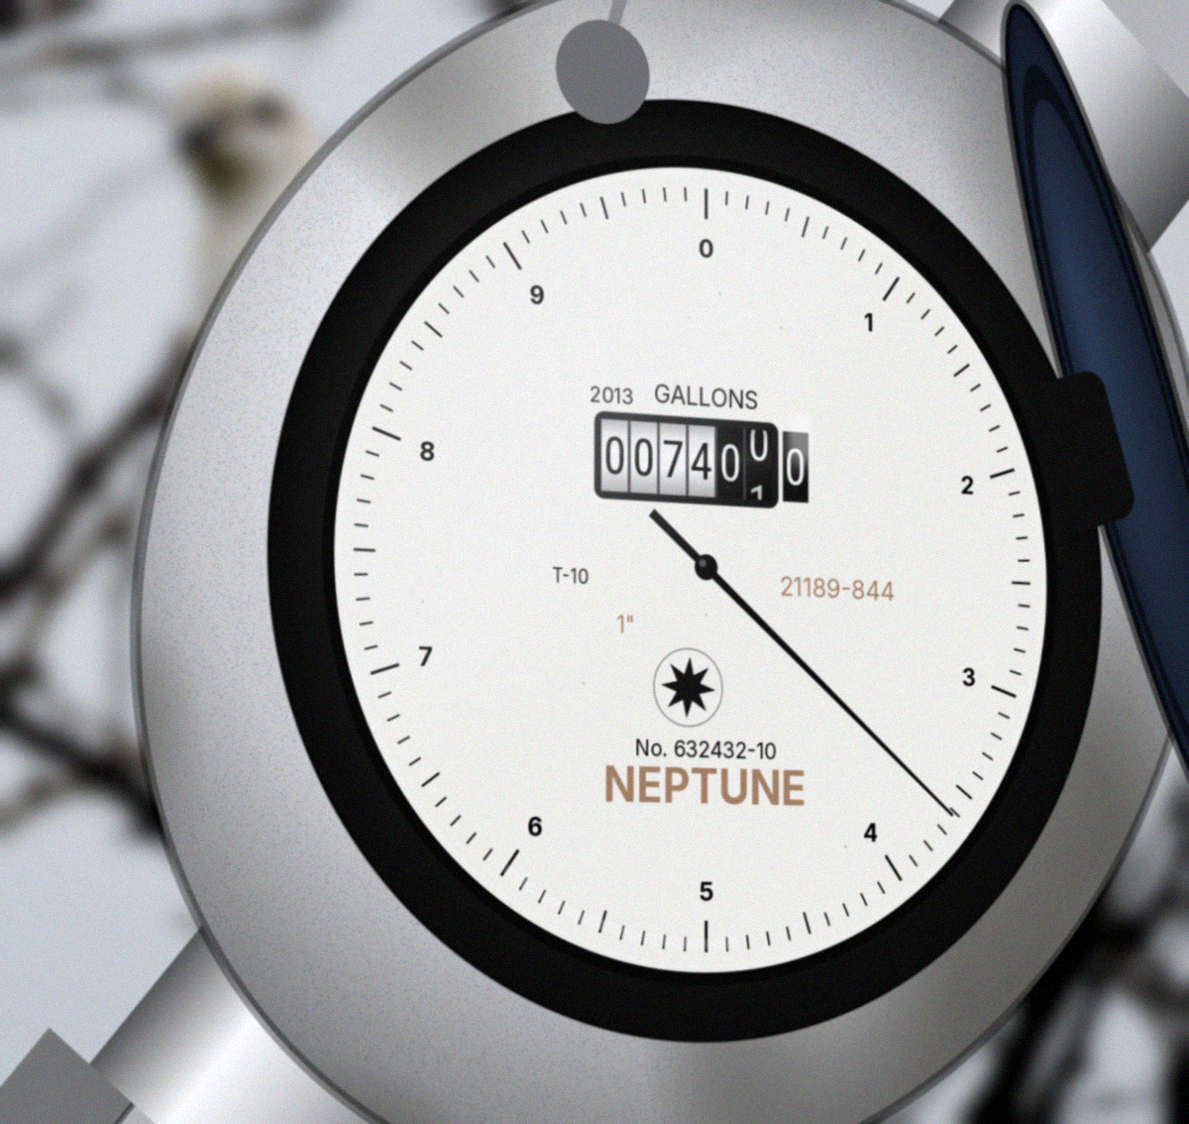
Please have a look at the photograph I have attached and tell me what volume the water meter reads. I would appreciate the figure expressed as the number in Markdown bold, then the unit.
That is **74003.6** gal
